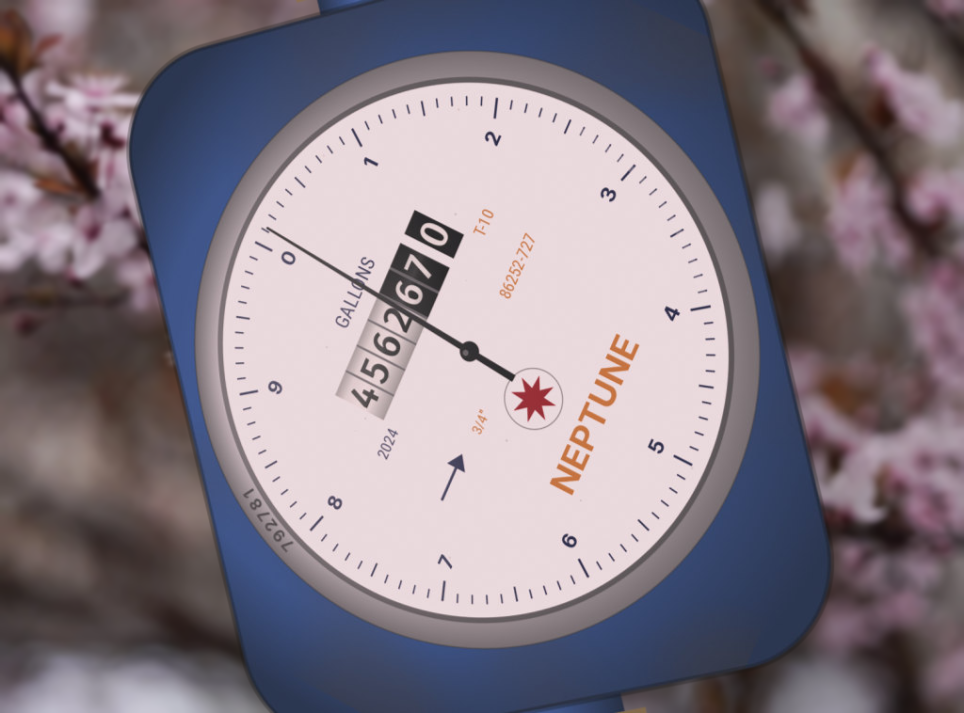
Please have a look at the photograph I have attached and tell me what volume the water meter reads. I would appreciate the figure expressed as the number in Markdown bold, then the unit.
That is **4562670.1** gal
